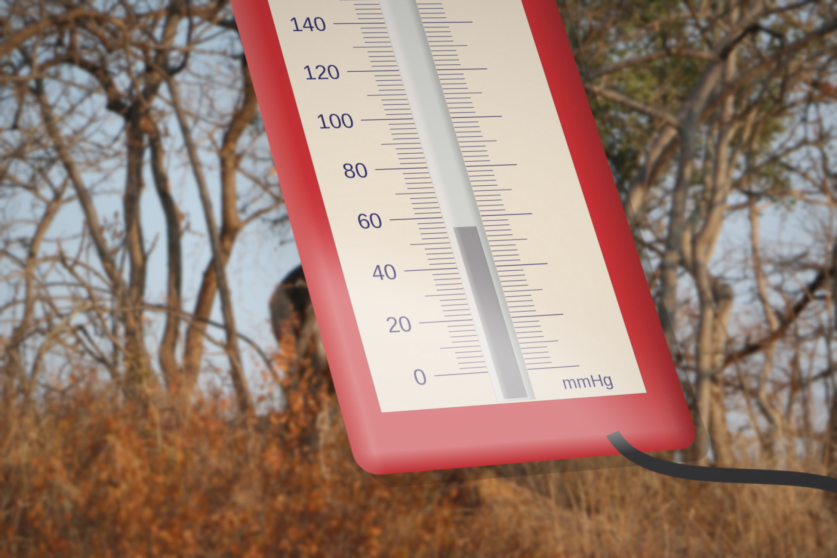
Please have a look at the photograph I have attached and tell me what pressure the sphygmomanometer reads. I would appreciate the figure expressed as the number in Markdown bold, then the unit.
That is **56** mmHg
